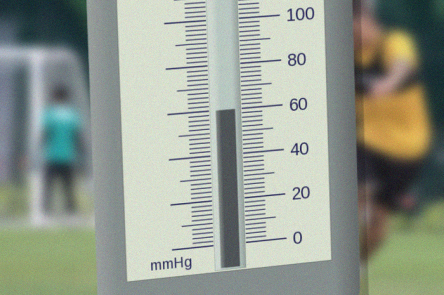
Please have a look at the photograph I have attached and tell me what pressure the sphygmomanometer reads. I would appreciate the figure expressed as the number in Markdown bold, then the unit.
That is **60** mmHg
